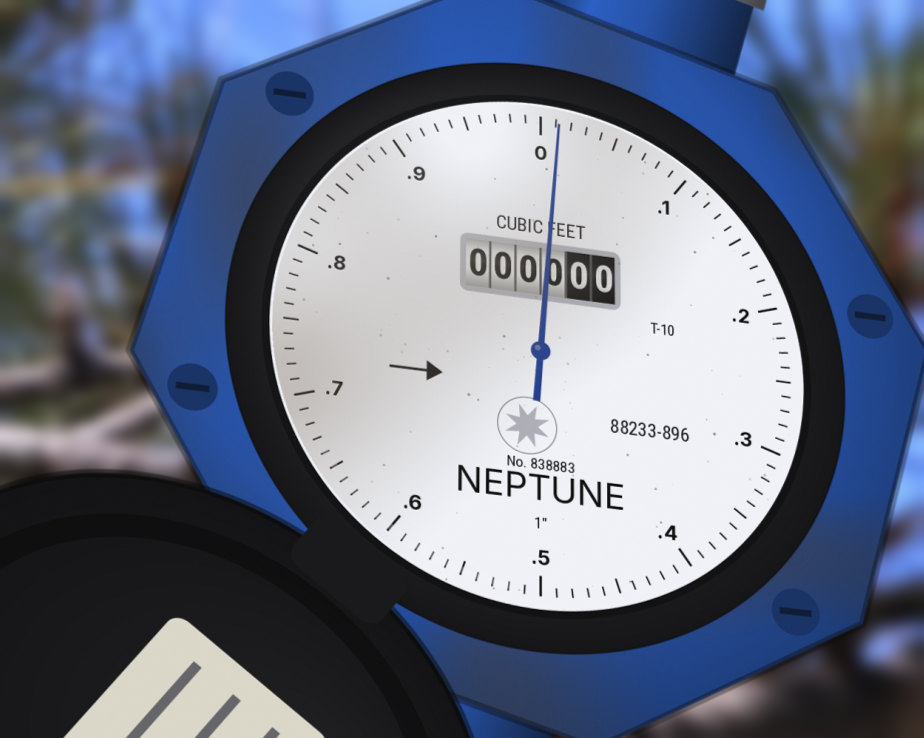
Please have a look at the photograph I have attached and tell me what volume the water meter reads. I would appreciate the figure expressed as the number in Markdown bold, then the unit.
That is **0.01** ft³
